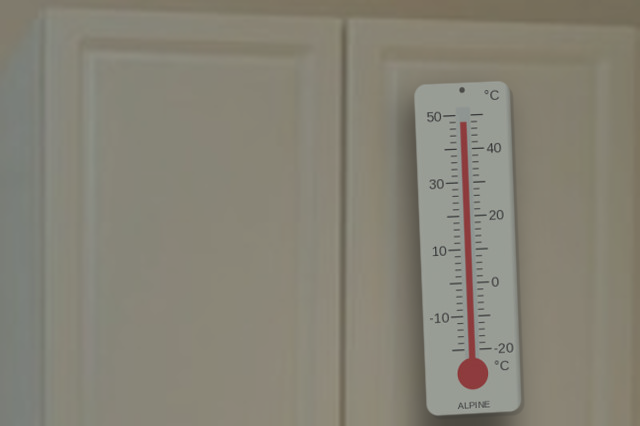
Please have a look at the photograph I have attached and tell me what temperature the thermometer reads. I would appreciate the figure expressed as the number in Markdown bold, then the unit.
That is **48** °C
